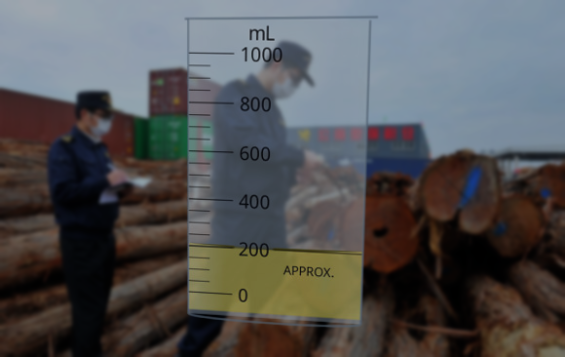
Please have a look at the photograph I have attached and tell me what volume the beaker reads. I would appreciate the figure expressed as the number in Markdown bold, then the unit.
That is **200** mL
